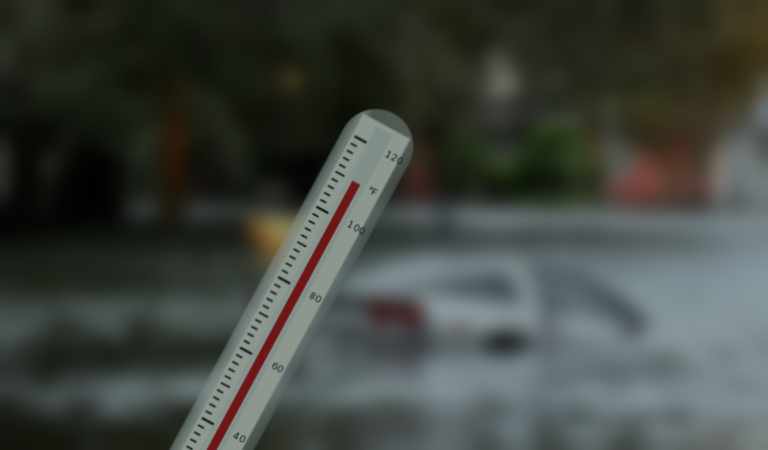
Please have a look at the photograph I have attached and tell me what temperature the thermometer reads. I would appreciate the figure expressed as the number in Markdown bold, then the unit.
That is **110** °F
